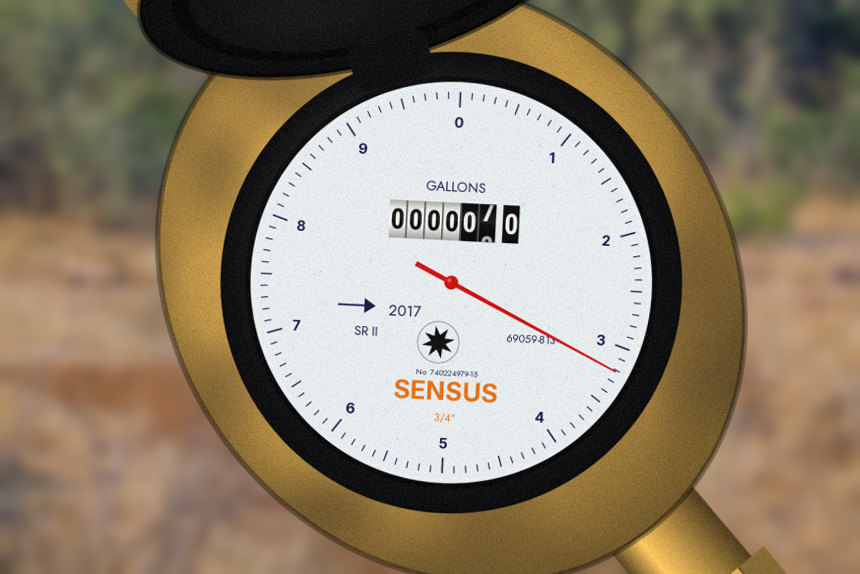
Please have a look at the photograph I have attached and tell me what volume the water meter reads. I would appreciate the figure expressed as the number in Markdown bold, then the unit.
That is **73.2** gal
